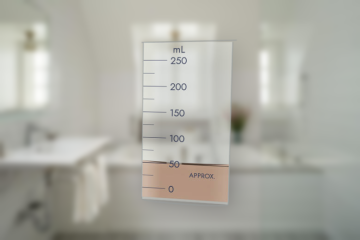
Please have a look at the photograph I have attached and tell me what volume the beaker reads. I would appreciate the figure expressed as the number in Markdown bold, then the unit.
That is **50** mL
